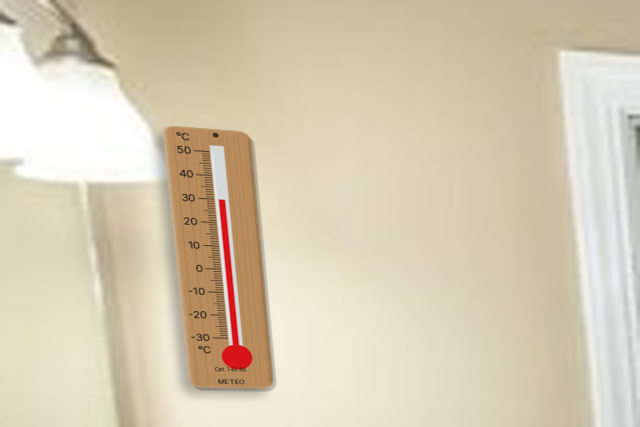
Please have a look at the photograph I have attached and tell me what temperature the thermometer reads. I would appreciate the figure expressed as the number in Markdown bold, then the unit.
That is **30** °C
